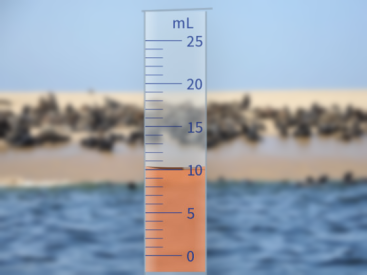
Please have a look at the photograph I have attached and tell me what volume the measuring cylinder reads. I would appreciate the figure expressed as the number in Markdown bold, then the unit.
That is **10** mL
